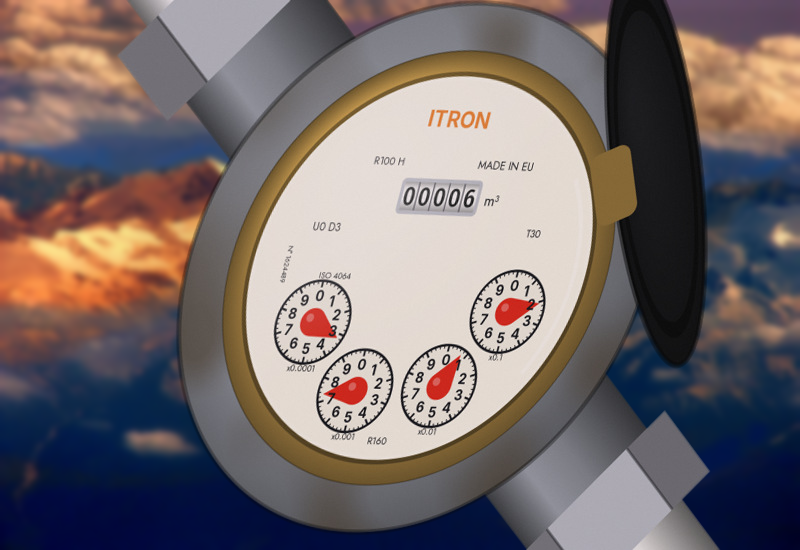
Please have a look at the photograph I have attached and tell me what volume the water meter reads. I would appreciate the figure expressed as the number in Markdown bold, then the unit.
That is **6.2073** m³
